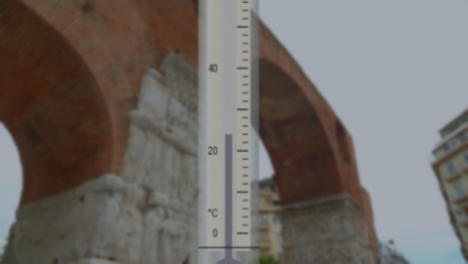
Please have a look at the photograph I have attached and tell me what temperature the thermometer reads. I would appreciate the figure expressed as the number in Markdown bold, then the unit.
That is **24** °C
